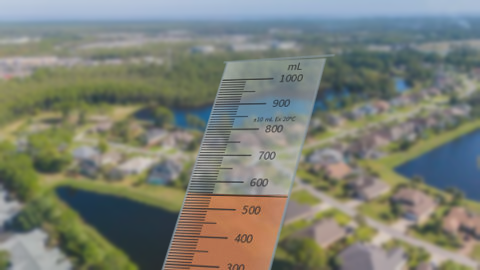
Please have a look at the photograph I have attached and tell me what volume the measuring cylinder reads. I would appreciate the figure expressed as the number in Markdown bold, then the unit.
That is **550** mL
